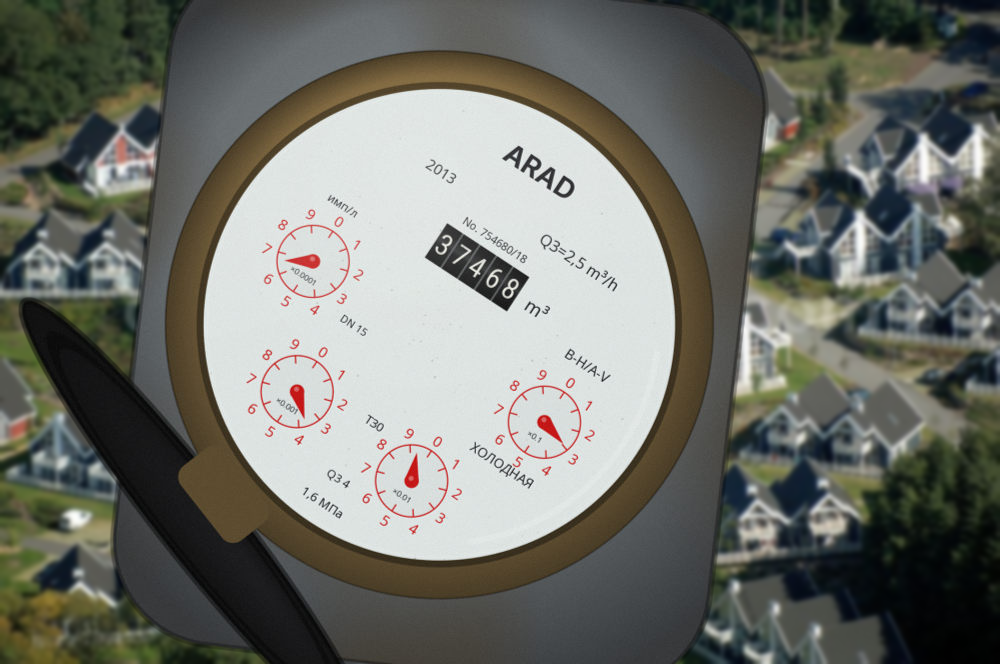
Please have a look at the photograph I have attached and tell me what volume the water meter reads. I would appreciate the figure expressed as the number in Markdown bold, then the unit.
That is **37468.2936** m³
